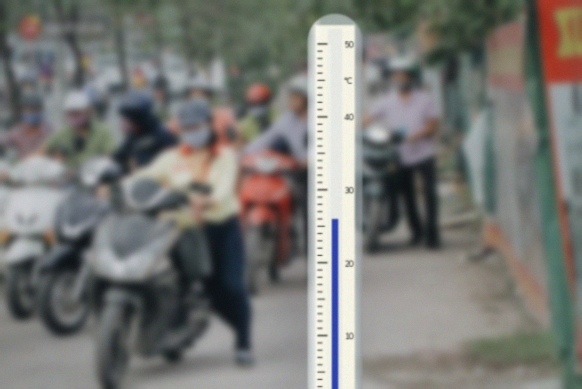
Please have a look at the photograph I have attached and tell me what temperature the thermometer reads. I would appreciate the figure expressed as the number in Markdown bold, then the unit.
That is **26** °C
